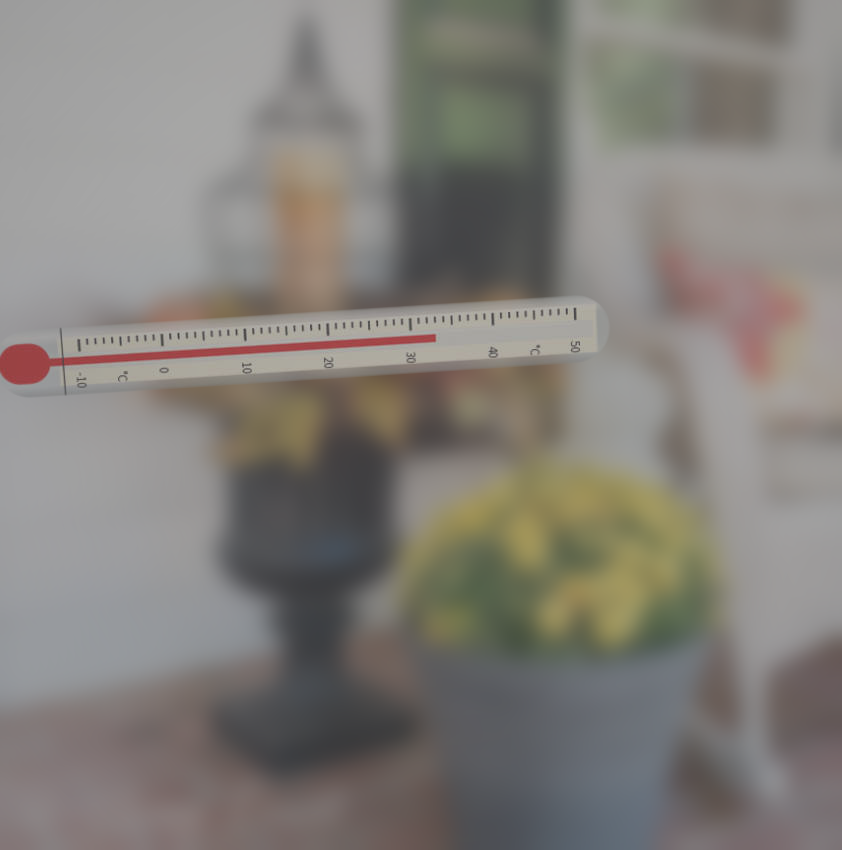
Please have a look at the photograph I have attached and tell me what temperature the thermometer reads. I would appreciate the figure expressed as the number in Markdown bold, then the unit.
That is **33** °C
